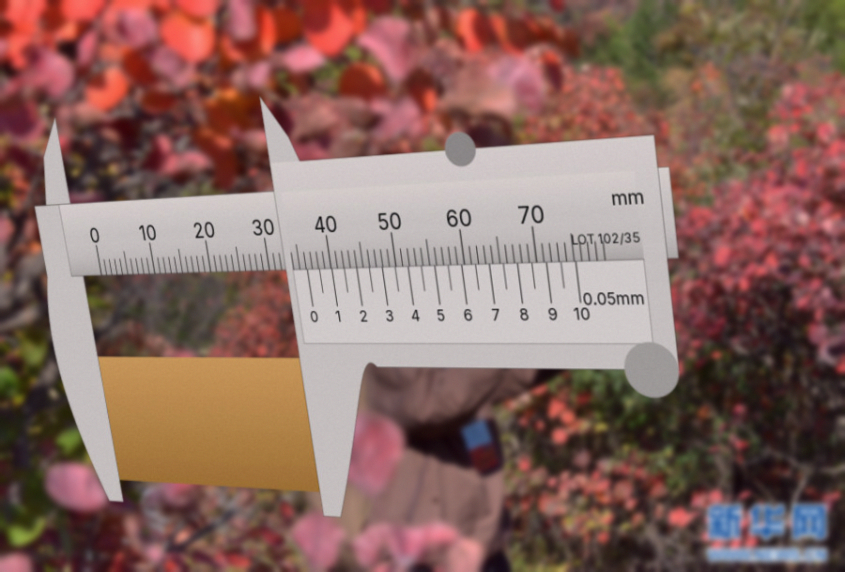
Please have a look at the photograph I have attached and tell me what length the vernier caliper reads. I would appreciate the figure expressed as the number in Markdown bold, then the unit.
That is **36.2** mm
